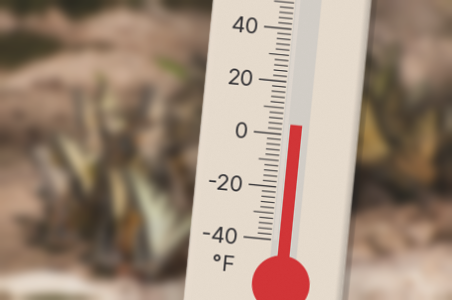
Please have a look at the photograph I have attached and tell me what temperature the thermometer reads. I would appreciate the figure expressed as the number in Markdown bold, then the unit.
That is **4** °F
